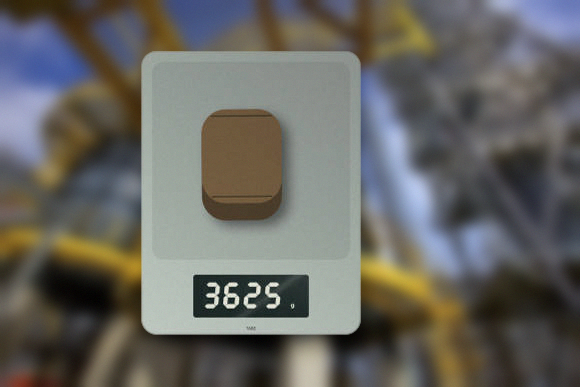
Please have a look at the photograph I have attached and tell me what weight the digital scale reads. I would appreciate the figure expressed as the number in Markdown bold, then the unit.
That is **3625** g
